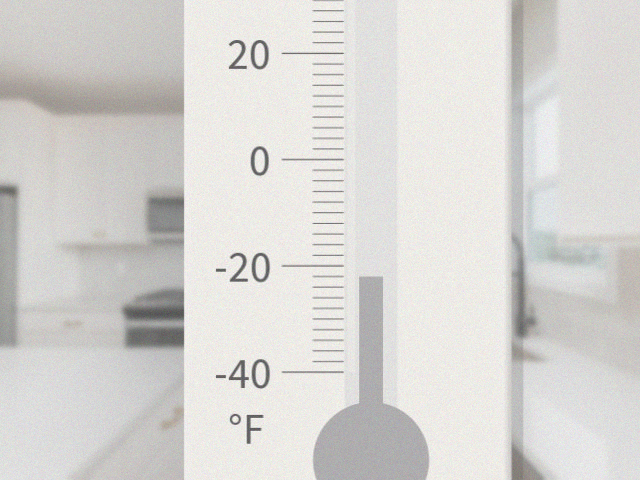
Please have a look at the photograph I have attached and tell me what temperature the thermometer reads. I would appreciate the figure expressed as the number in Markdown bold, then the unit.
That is **-22** °F
